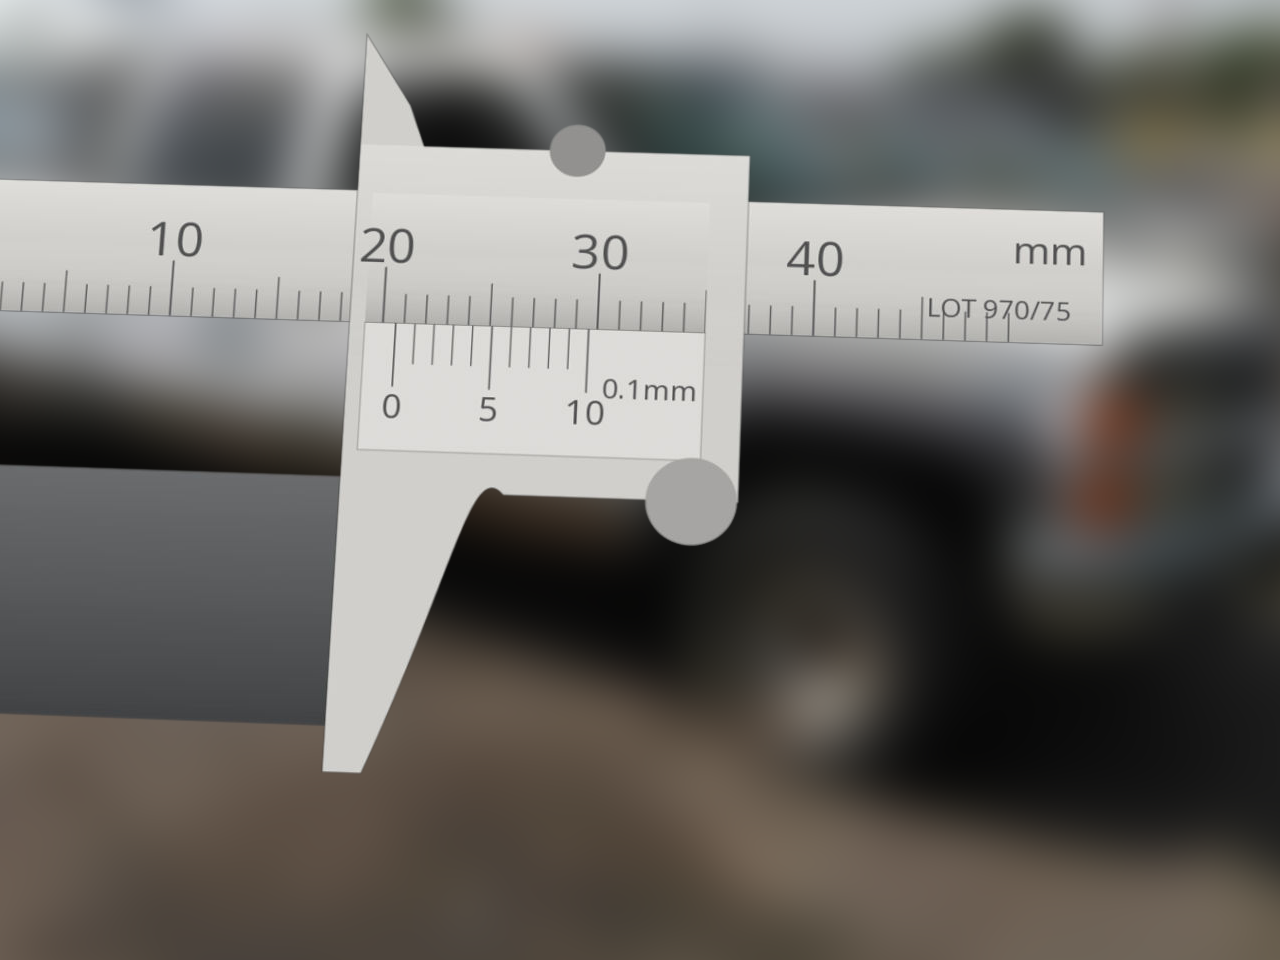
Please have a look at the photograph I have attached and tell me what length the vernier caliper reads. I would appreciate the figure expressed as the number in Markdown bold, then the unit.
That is **20.6** mm
